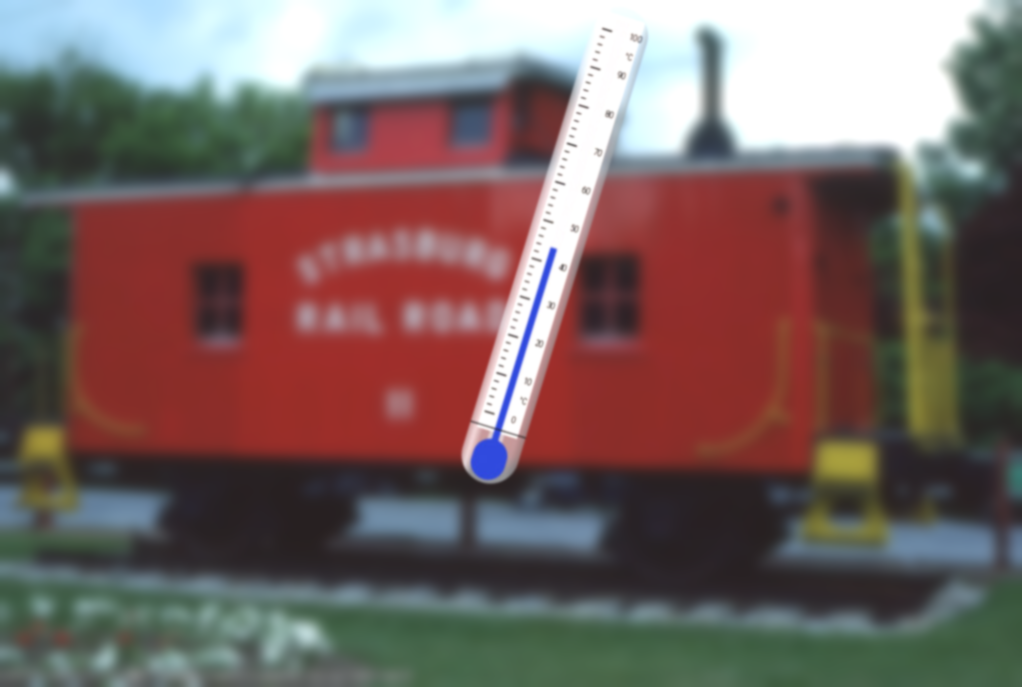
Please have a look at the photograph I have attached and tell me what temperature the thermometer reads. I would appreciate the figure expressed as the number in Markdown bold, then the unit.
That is **44** °C
